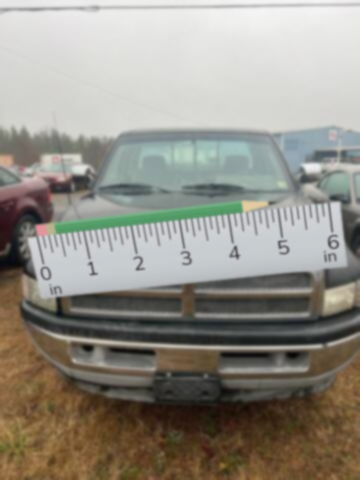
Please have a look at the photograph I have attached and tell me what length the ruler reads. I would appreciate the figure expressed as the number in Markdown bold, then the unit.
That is **5** in
